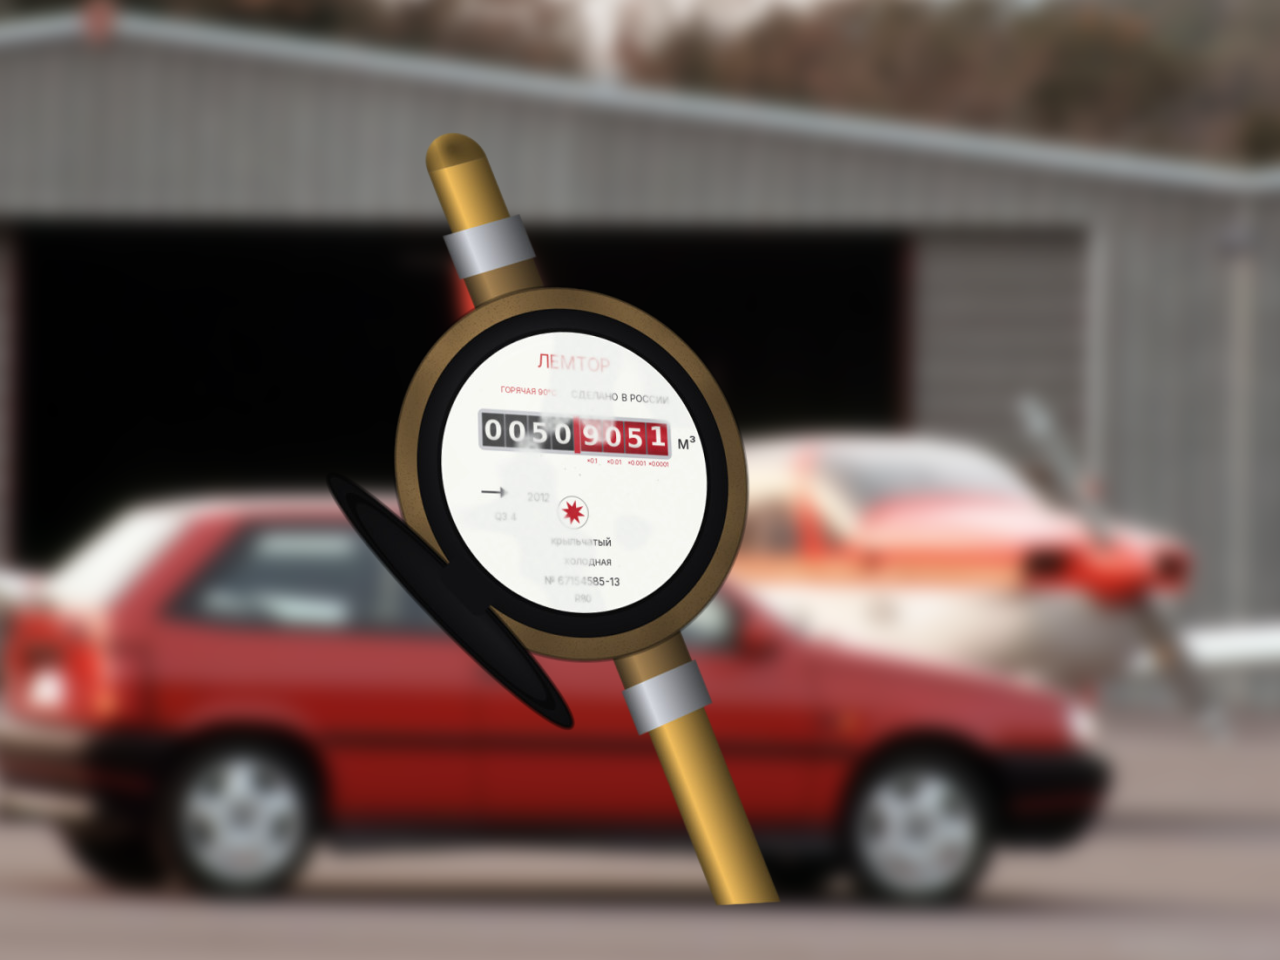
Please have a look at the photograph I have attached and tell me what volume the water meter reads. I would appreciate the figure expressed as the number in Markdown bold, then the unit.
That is **50.9051** m³
